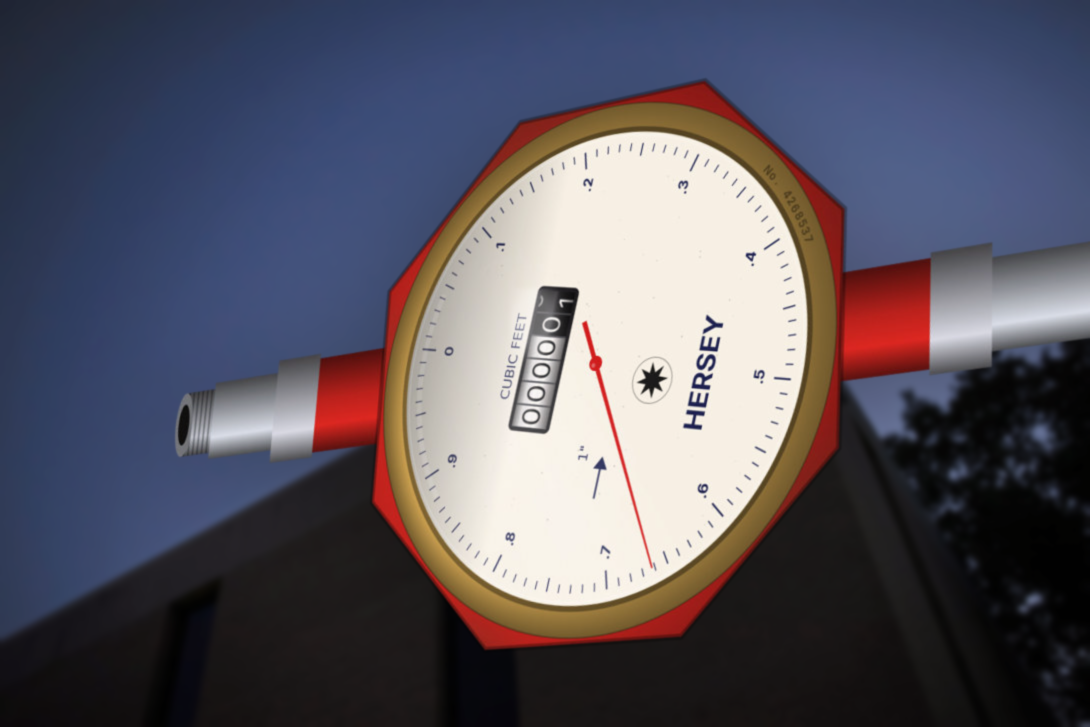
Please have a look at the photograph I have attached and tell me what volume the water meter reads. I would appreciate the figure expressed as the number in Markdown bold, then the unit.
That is **0.66** ft³
